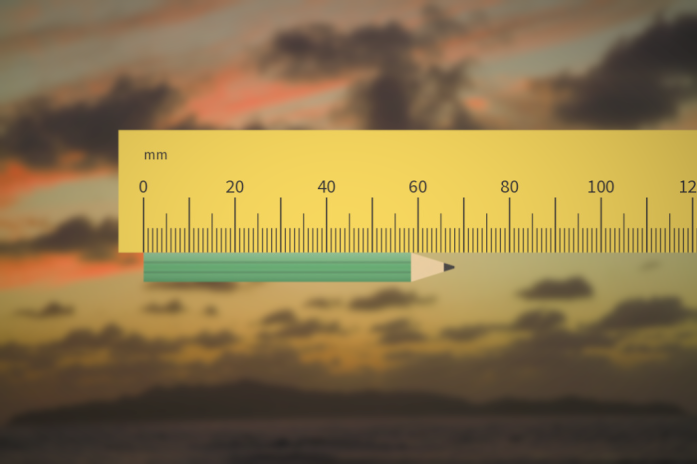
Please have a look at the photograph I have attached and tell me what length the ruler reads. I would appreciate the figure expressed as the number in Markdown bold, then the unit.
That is **68** mm
